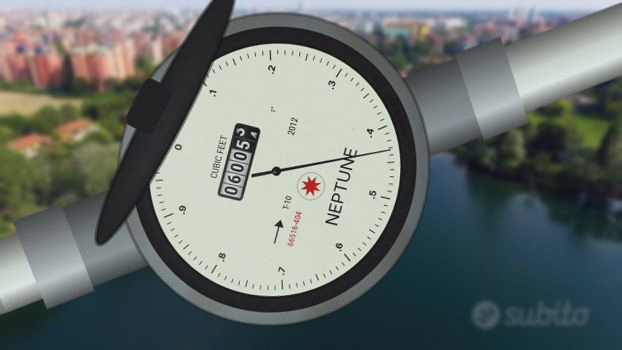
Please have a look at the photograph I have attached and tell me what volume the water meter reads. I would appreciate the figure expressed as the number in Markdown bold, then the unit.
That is **60053.43** ft³
